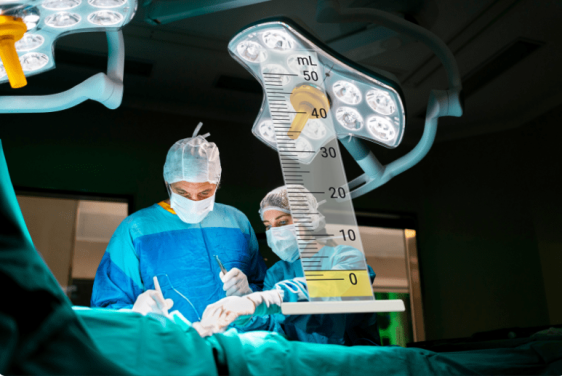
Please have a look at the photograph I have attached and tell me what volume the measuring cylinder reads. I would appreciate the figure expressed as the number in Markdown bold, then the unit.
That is **2** mL
